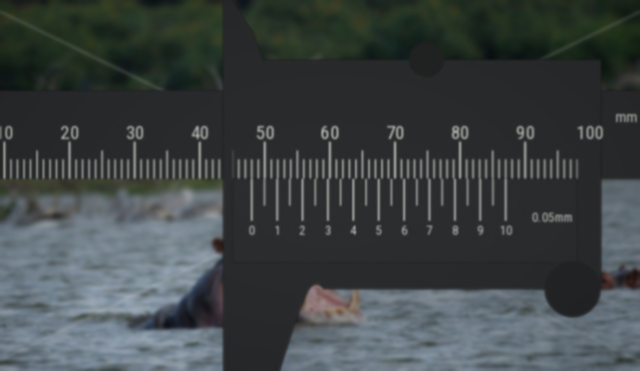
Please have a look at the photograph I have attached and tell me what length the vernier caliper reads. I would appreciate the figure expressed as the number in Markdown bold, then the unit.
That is **48.0** mm
